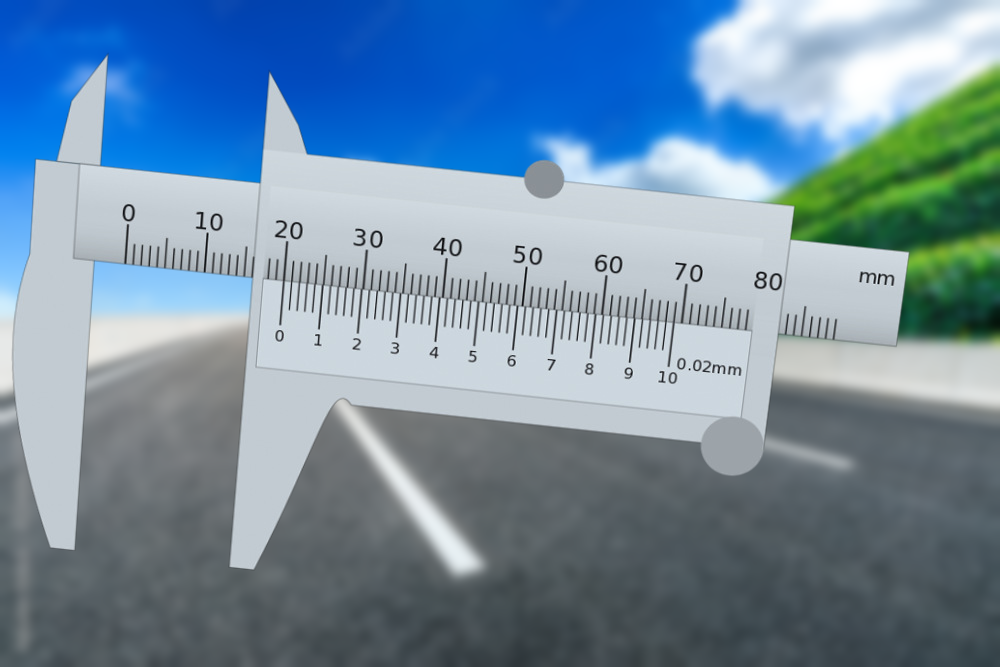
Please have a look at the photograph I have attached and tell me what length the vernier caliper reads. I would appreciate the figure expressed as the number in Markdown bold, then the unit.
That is **20.0** mm
